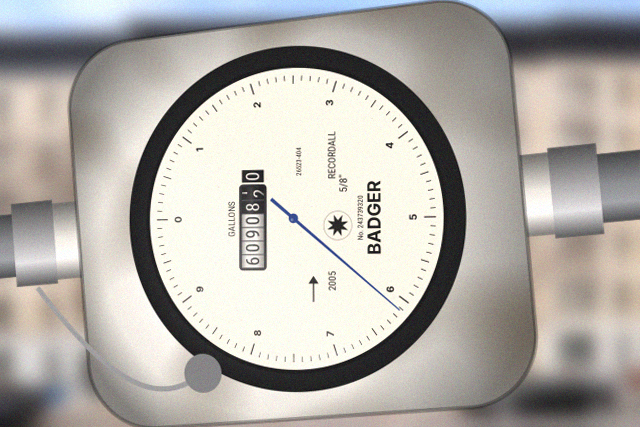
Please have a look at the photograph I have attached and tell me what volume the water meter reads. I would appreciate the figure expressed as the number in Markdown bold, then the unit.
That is **6090816.1** gal
